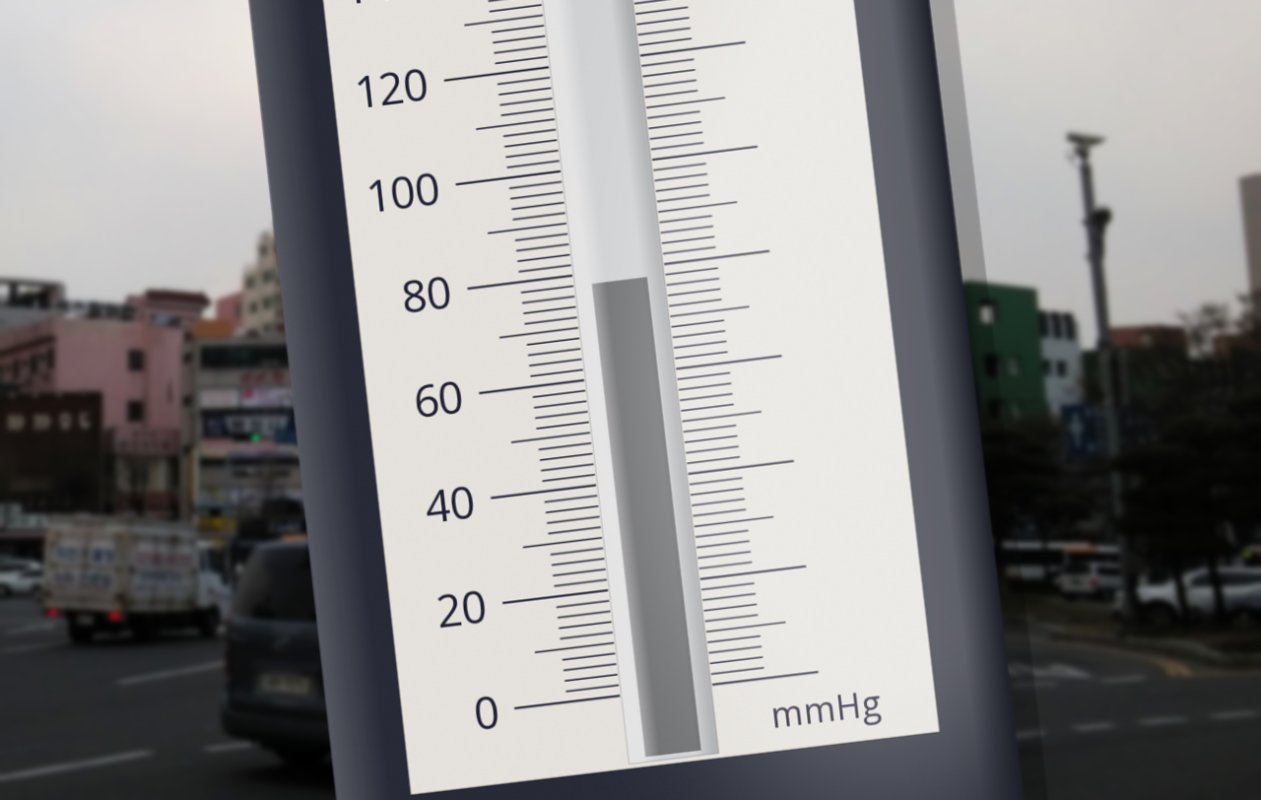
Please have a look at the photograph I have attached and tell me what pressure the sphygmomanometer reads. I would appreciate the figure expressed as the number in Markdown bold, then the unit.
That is **78** mmHg
